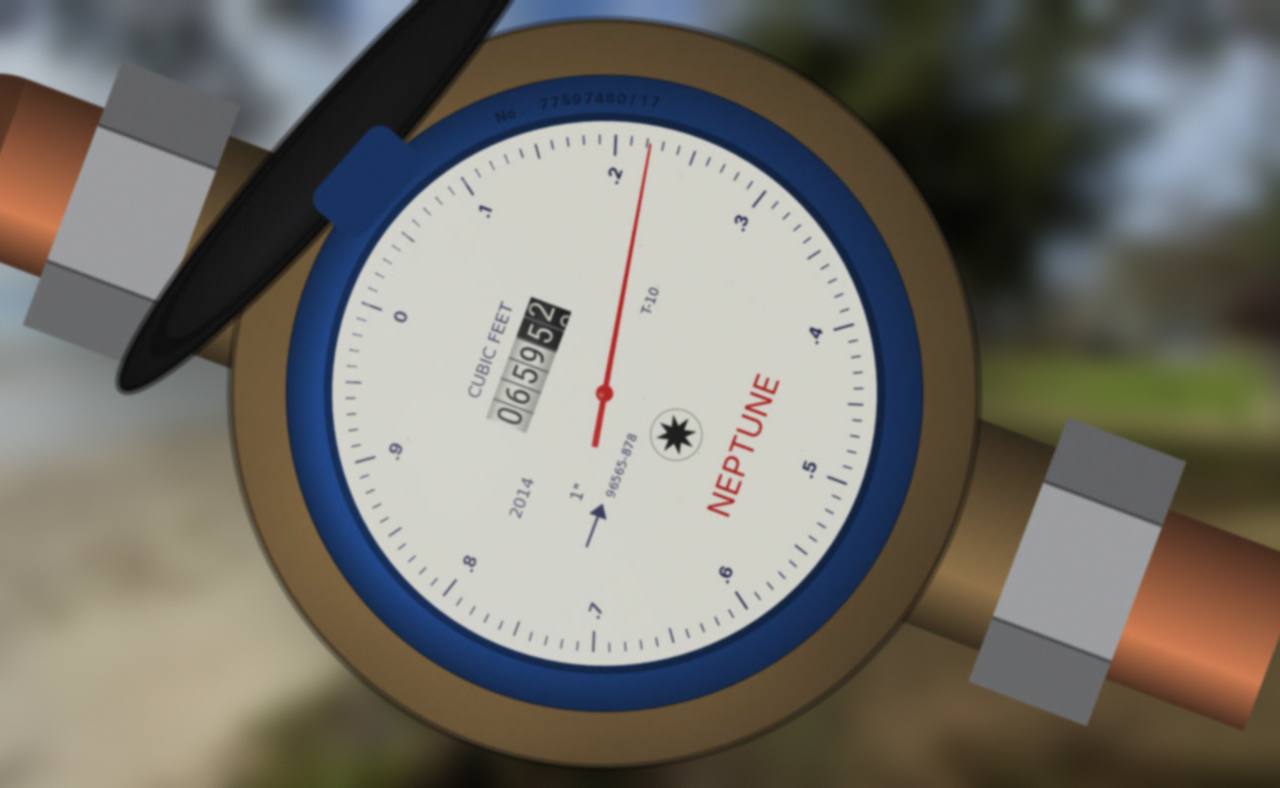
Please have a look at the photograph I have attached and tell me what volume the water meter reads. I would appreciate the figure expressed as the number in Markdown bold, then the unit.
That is **65952.22** ft³
